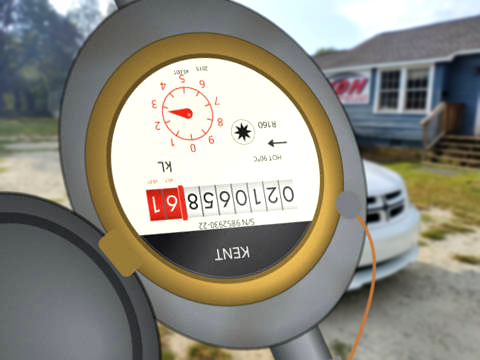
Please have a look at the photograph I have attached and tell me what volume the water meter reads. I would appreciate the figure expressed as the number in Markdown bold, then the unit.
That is **210658.612** kL
